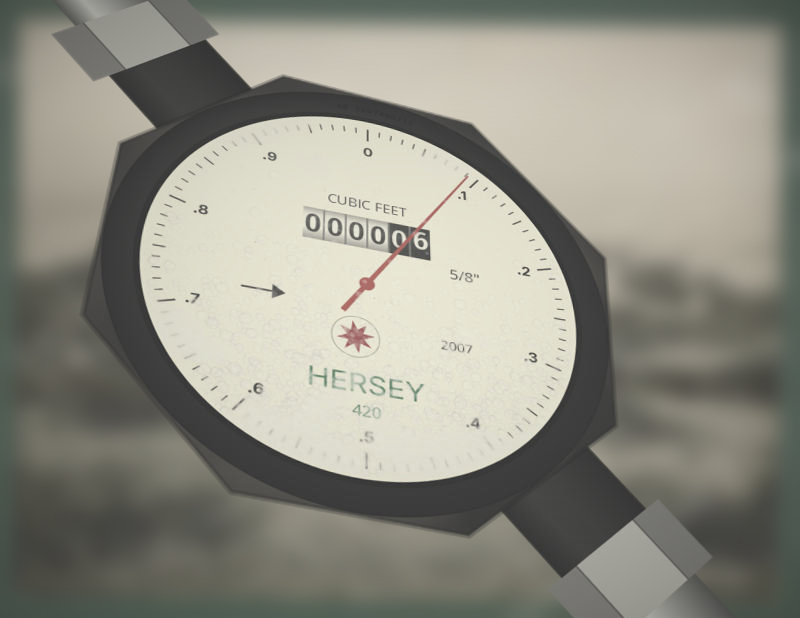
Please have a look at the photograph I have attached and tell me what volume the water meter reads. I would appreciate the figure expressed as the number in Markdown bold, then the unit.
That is **6.09** ft³
